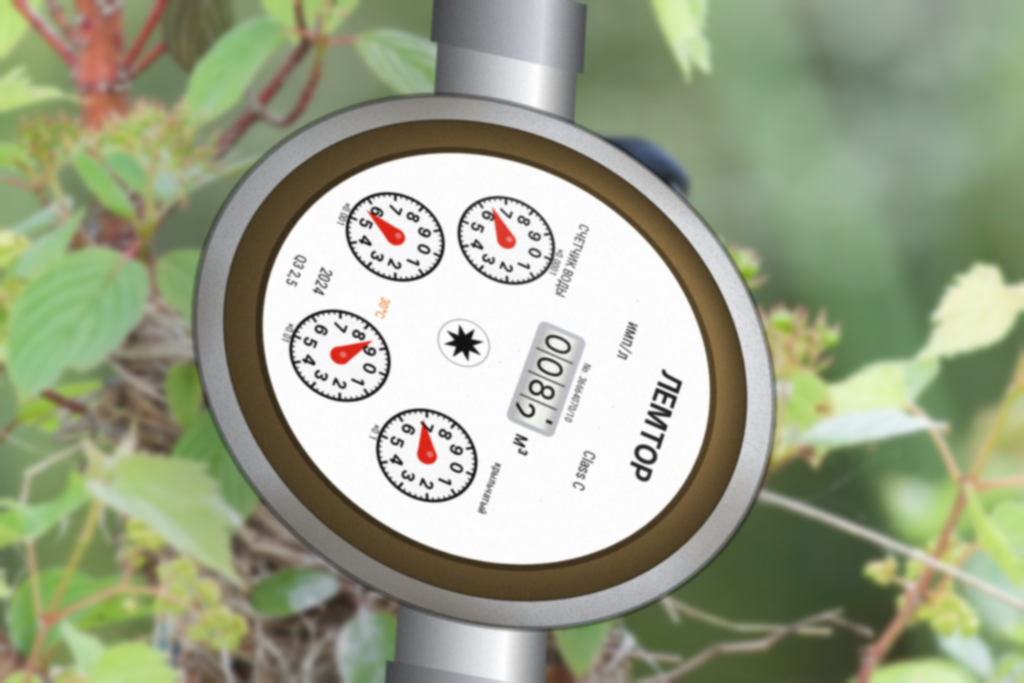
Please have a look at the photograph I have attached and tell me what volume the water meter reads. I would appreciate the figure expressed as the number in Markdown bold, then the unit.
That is **81.6856** m³
